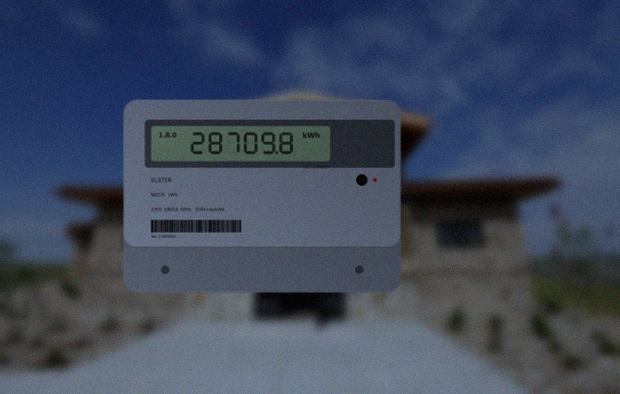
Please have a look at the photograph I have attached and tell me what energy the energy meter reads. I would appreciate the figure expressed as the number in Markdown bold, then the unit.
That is **28709.8** kWh
